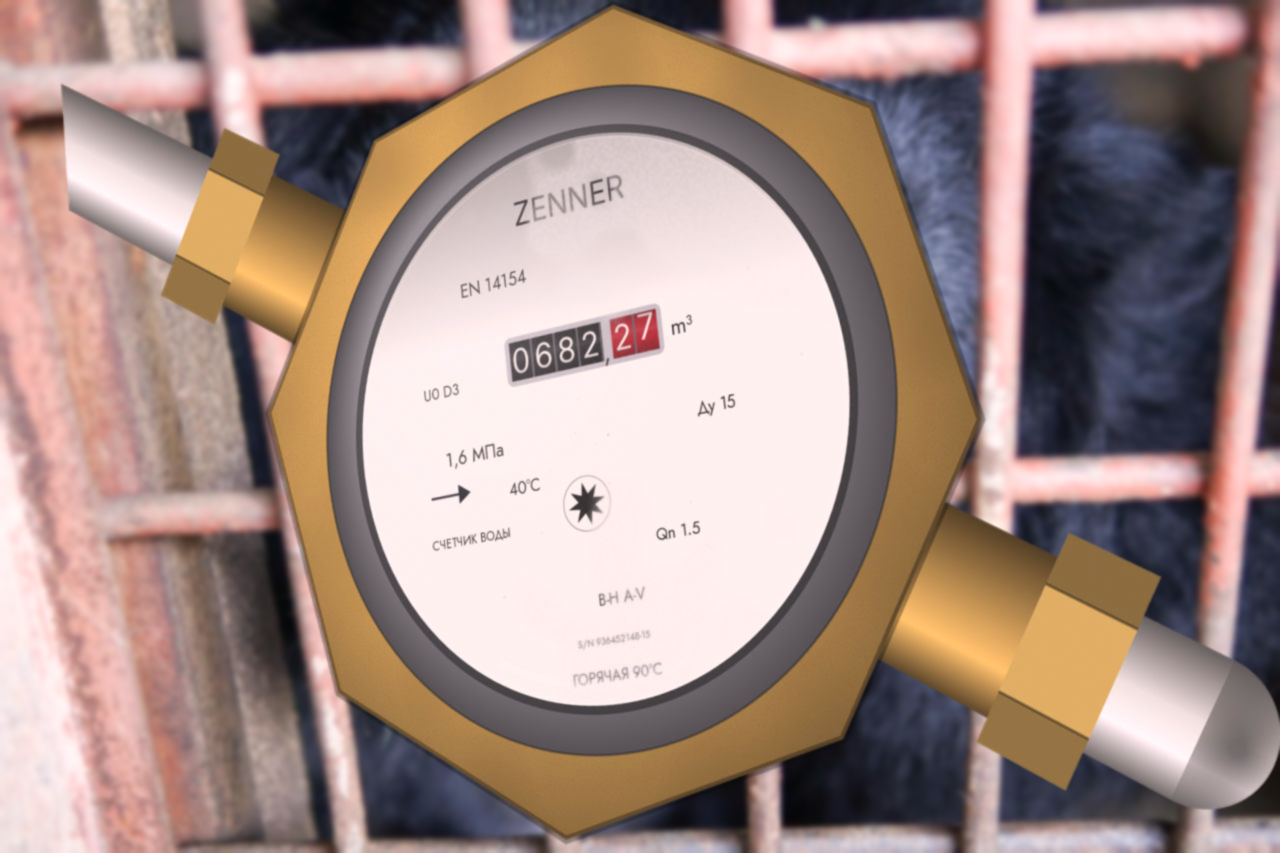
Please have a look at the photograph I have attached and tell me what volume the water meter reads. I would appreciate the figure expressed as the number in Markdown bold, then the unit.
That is **682.27** m³
